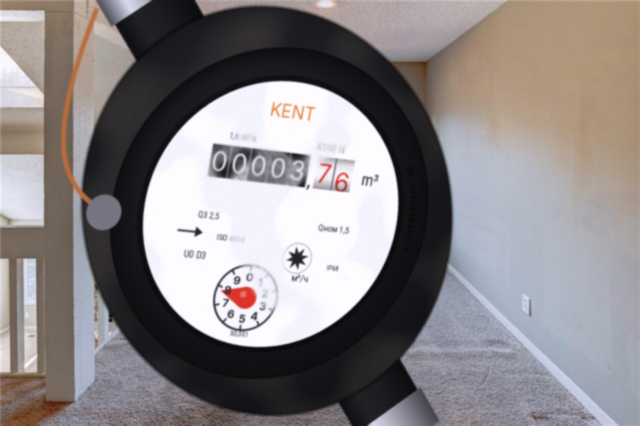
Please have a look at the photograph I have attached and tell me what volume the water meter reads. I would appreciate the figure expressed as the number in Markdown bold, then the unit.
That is **3.757** m³
